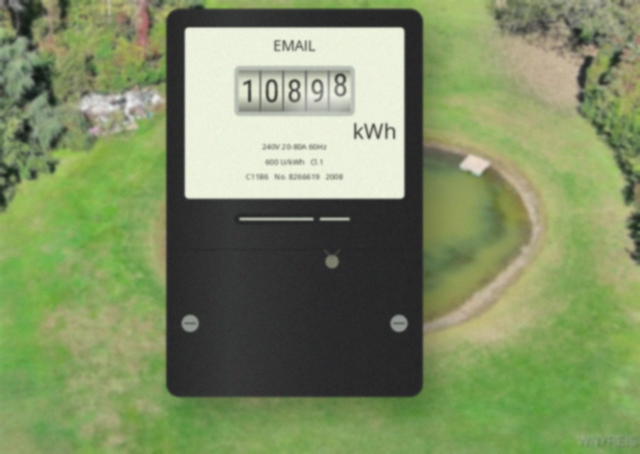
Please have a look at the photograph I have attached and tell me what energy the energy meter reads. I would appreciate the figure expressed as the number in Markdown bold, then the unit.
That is **10898** kWh
